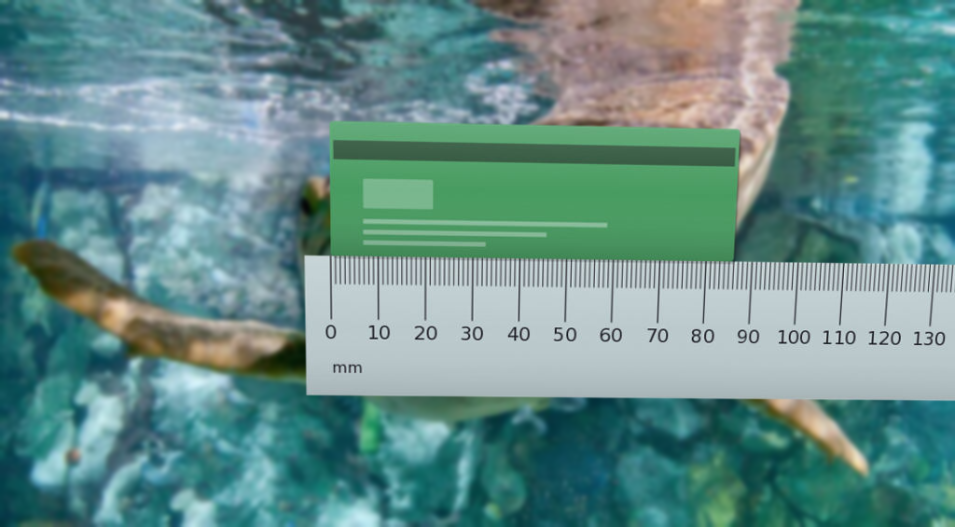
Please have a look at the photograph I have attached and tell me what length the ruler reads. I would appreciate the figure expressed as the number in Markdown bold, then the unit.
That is **86** mm
